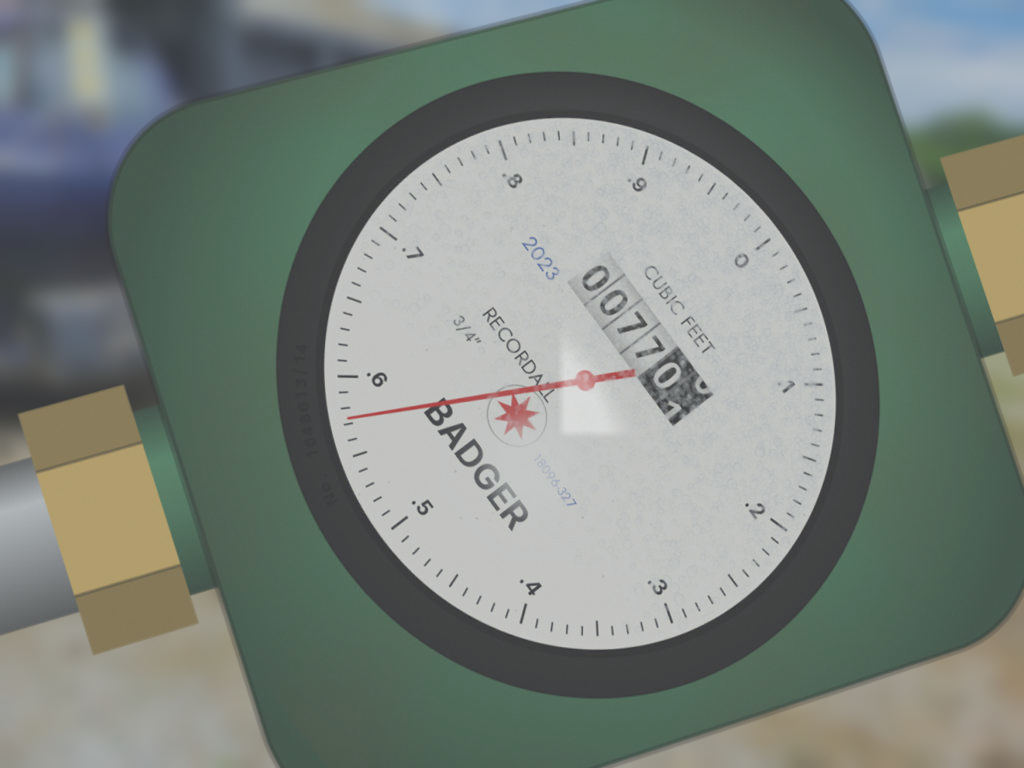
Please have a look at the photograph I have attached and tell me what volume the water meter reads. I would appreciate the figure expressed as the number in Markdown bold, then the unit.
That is **7700.57** ft³
